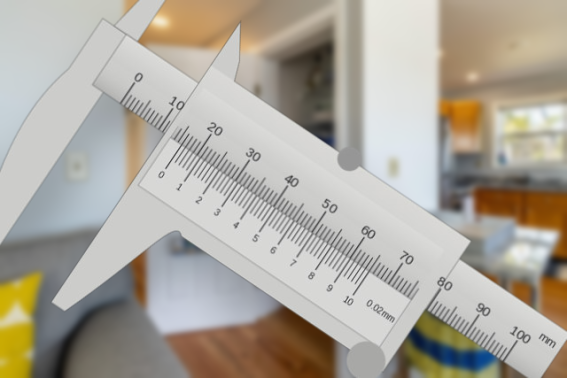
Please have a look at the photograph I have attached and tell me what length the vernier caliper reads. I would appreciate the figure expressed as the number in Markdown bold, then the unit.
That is **16.0** mm
